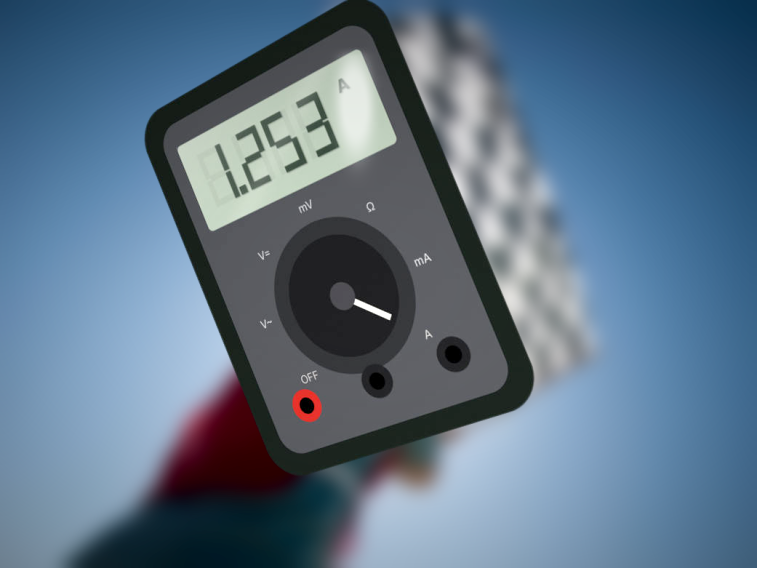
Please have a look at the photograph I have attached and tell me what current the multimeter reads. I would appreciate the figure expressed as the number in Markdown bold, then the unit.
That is **1.253** A
